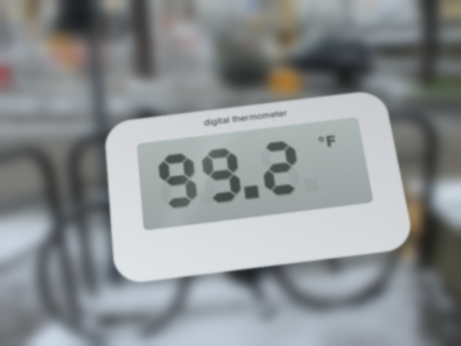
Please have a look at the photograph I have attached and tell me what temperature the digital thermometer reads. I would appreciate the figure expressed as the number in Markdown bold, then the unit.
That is **99.2** °F
